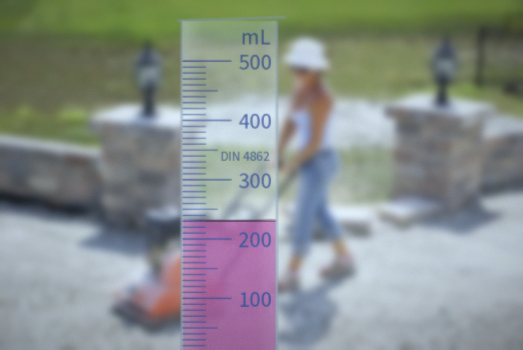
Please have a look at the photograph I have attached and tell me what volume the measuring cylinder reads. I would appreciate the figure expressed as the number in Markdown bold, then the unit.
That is **230** mL
